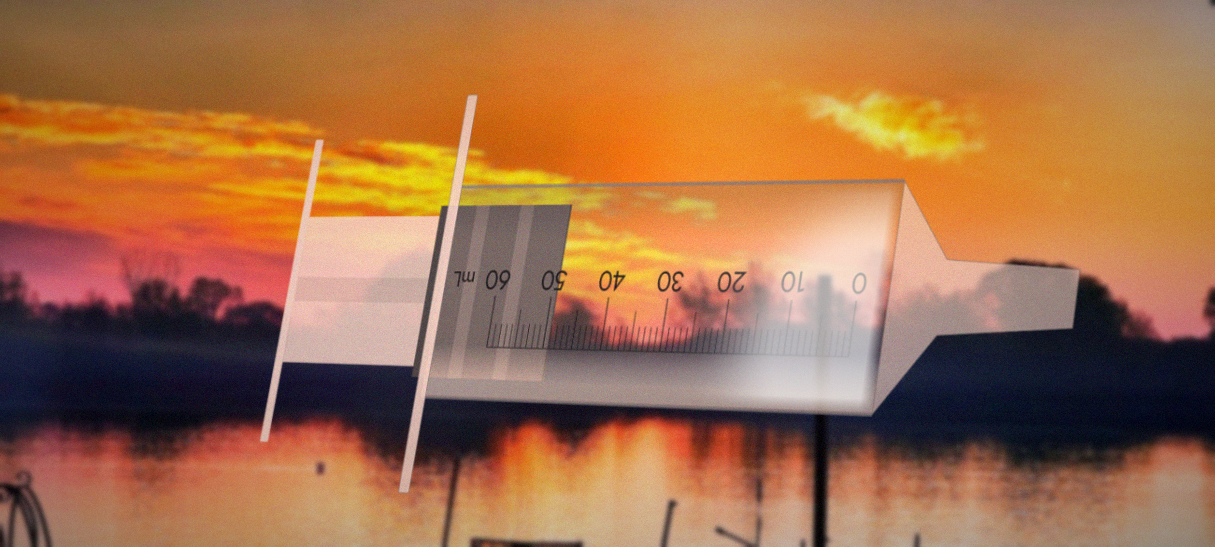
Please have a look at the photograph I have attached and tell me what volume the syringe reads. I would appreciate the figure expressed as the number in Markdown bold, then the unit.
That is **49** mL
